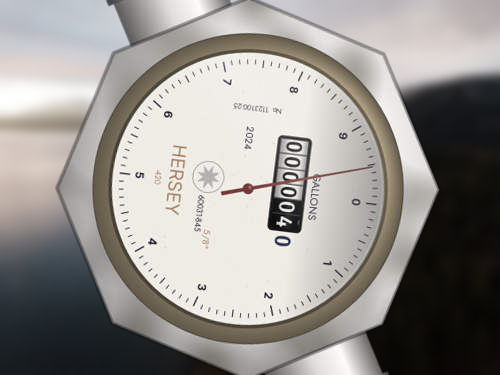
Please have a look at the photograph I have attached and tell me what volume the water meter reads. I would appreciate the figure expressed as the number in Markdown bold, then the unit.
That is **39.5** gal
